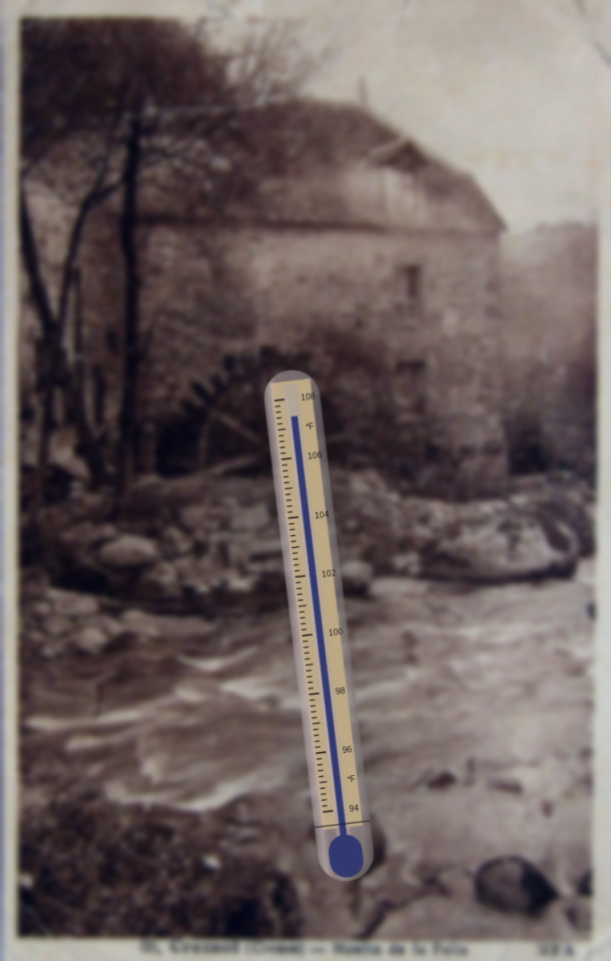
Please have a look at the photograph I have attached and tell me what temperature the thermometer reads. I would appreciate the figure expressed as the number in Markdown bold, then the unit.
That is **107.4** °F
